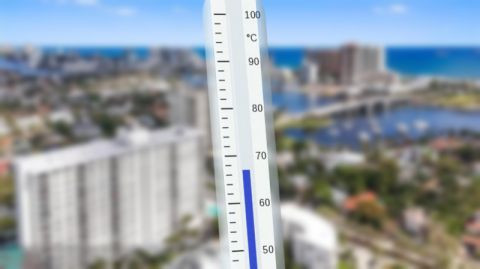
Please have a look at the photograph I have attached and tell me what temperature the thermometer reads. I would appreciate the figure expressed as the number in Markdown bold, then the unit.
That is **67** °C
